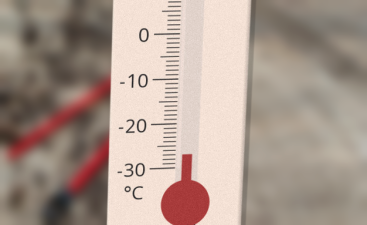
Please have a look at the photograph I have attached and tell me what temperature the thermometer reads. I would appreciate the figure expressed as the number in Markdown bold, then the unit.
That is **-27** °C
